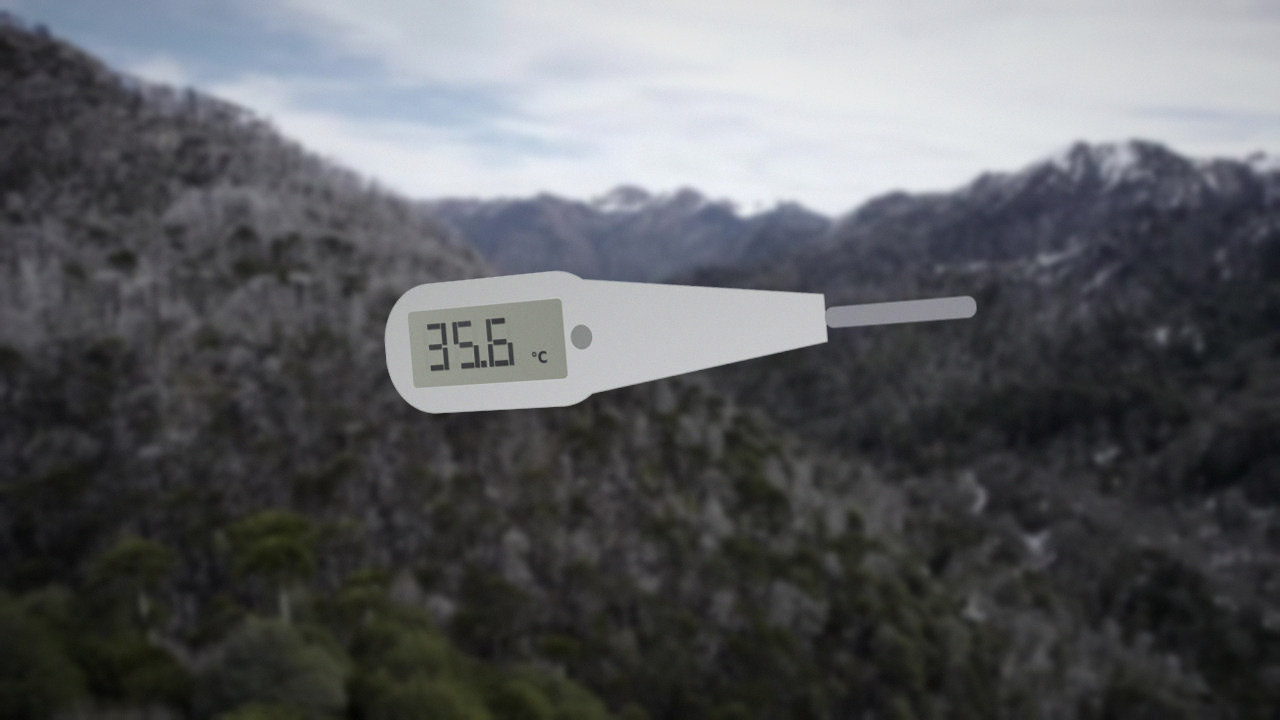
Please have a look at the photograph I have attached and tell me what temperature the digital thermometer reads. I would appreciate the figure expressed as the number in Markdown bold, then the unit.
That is **35.6** °C
